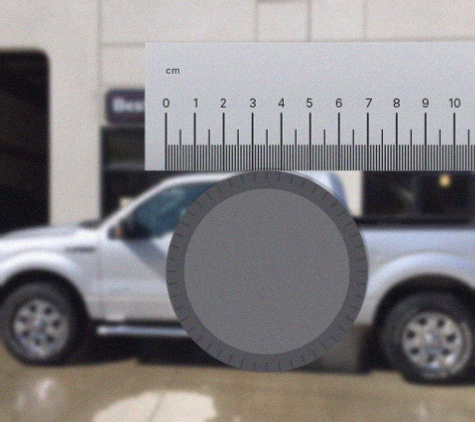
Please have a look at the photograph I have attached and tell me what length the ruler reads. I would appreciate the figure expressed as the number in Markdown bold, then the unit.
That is **7** cm
